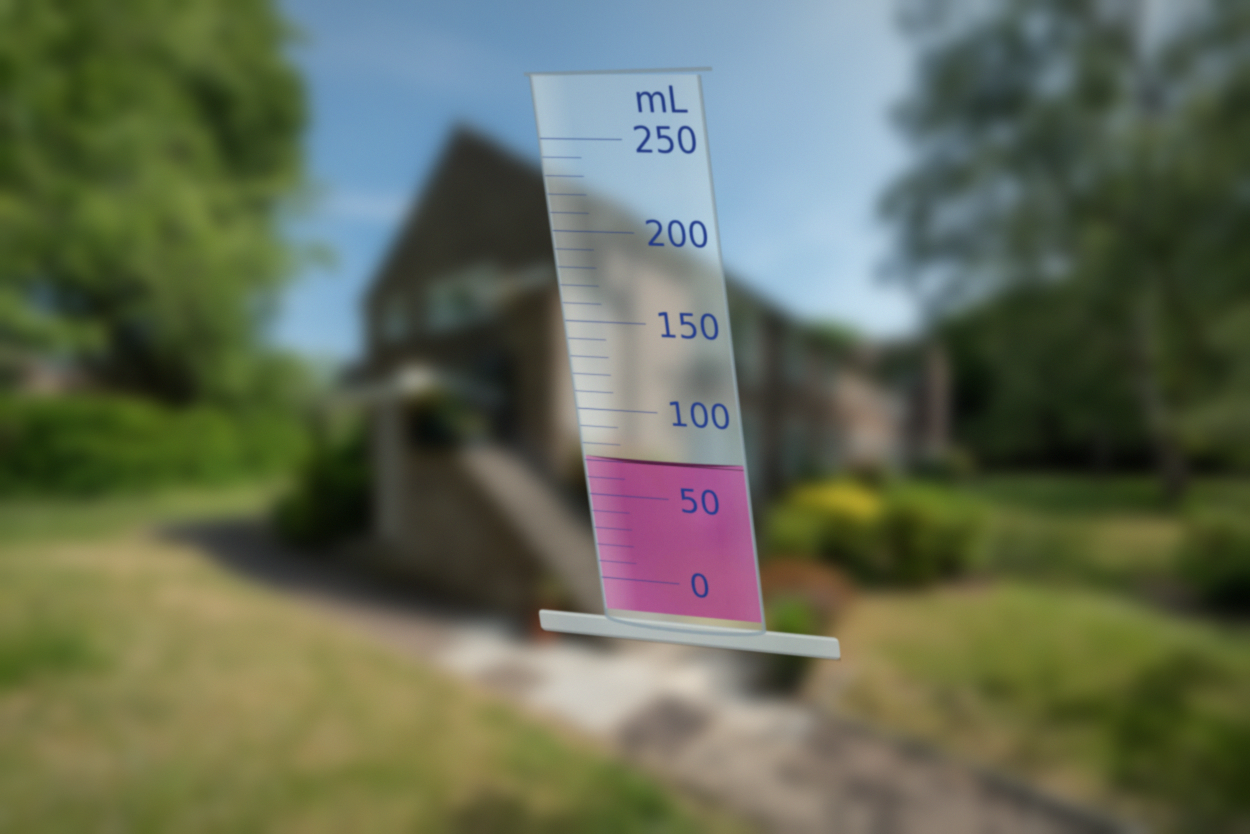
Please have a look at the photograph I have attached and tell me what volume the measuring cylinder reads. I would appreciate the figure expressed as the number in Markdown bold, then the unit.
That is **70** mL
